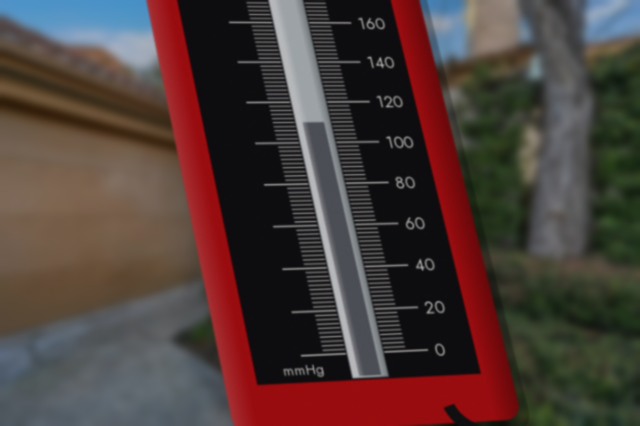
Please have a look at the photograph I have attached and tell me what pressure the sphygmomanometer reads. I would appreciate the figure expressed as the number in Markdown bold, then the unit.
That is **110** mmHg
